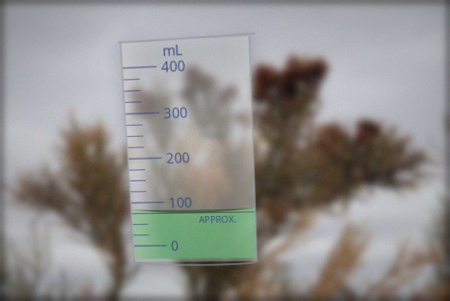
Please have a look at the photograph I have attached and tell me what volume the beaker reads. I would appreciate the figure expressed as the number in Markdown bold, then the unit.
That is **75** mL
